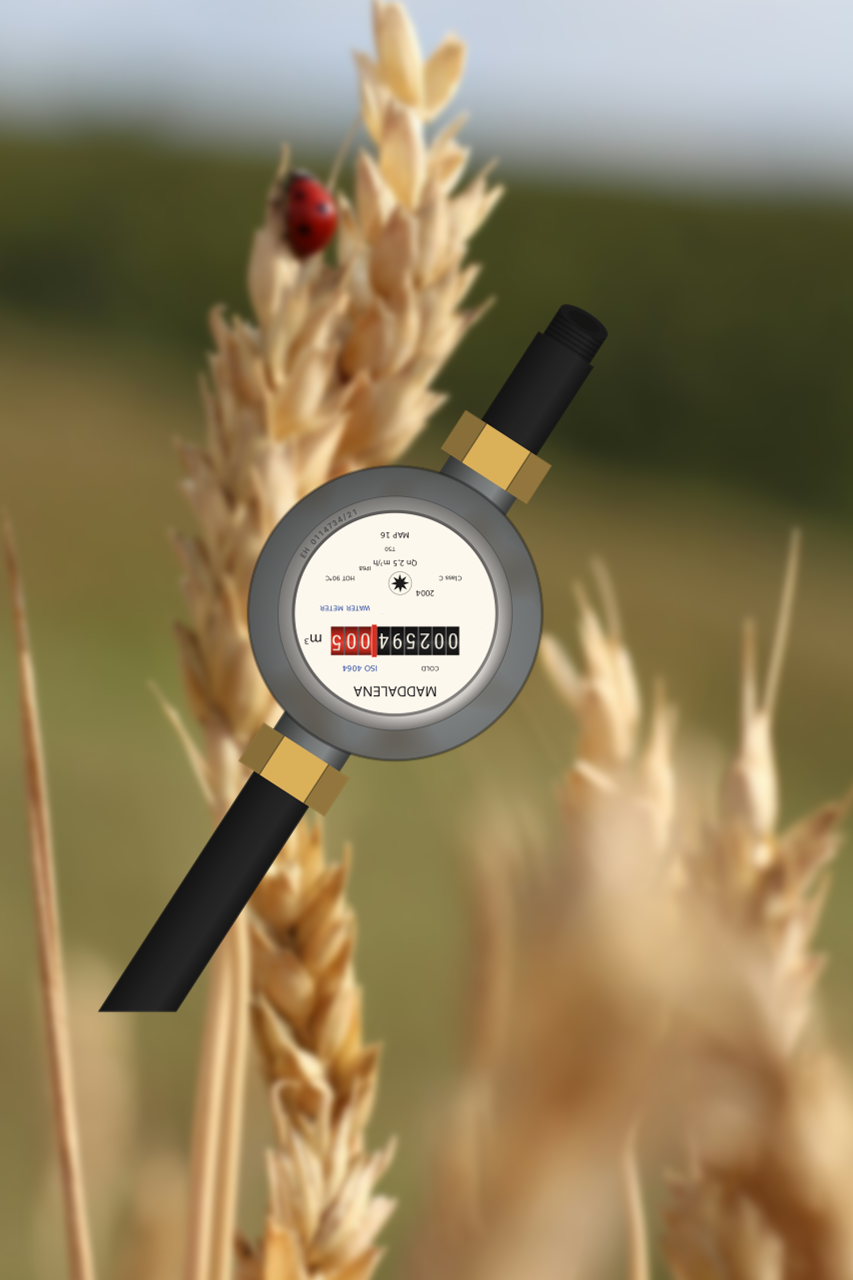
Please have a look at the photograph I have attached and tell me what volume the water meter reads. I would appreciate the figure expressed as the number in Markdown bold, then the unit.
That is **2594.005** m³
